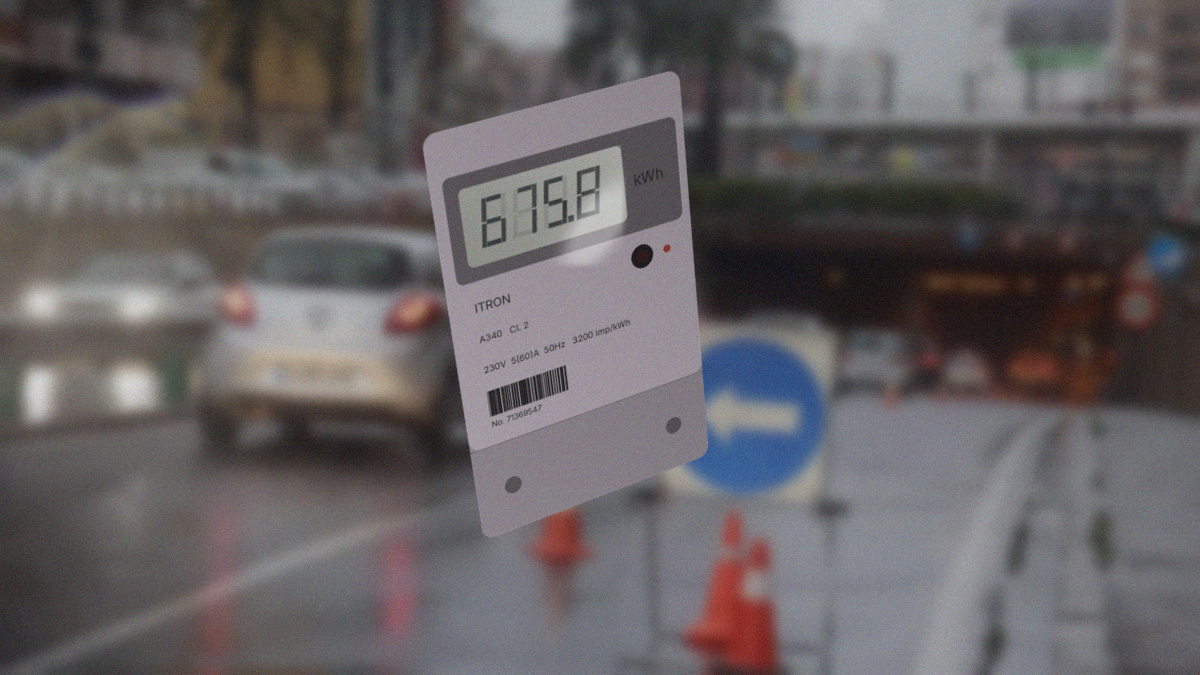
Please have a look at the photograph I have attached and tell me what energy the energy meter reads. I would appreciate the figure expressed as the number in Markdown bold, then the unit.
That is **675.8** kWh
